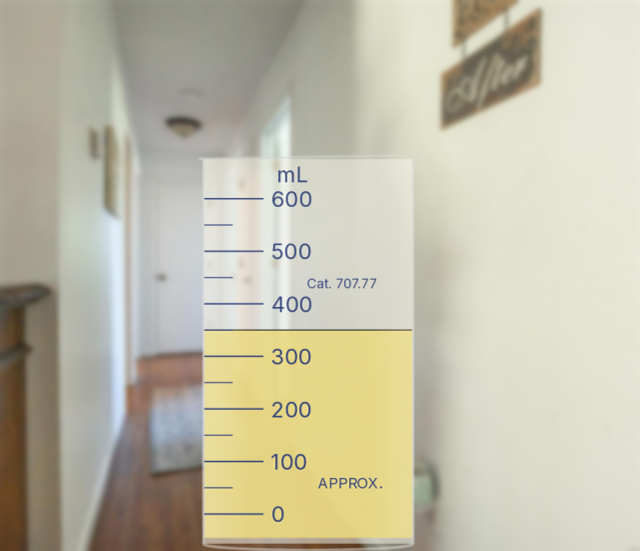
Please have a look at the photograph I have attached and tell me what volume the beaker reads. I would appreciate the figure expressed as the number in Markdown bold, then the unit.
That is **350** mL
